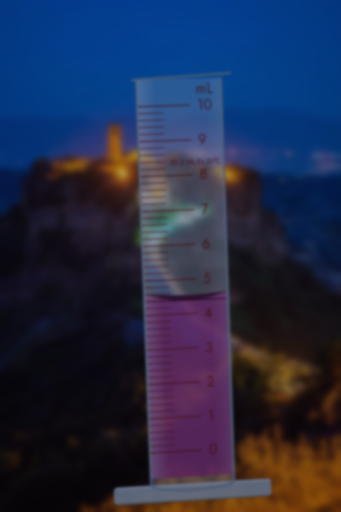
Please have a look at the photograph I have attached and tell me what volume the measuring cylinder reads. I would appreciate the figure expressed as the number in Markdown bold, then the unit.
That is **4.4** mL
